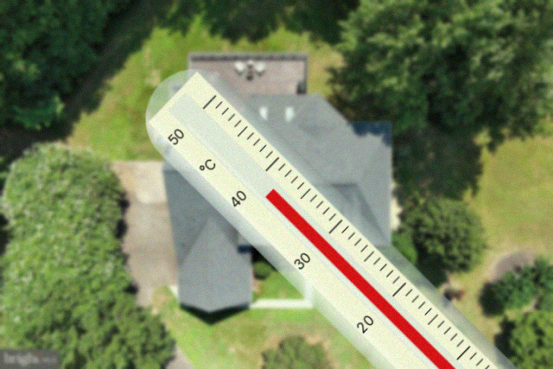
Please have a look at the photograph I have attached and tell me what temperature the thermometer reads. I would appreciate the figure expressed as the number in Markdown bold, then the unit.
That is **38** °C
